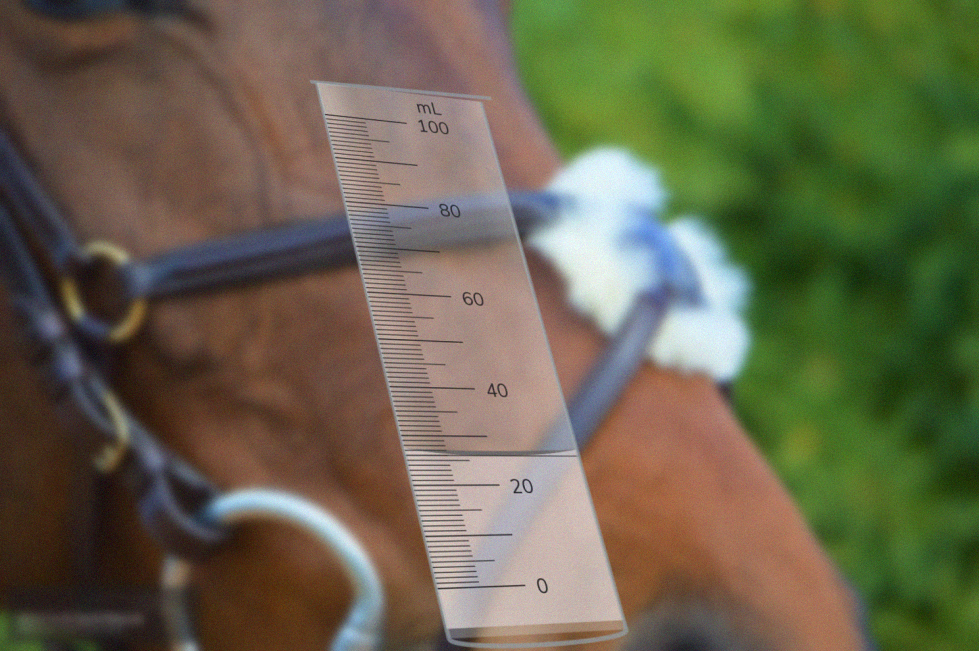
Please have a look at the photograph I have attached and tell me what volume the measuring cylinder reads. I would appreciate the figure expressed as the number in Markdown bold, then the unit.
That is **26** mL
